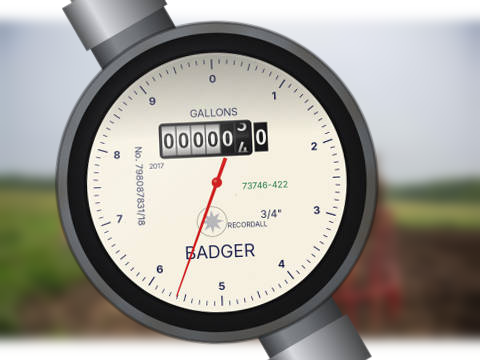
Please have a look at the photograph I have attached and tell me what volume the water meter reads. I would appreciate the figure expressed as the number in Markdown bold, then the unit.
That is **35.6** gal
